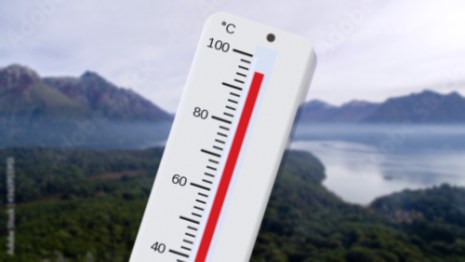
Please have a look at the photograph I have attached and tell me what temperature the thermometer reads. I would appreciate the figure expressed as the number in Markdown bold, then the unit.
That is **96** °C
